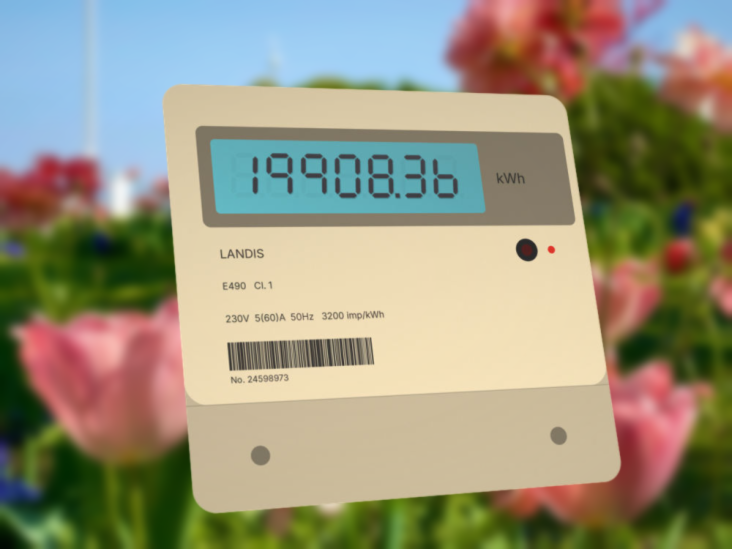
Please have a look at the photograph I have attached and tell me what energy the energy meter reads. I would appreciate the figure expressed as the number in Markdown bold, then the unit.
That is **19908.36** kWh
